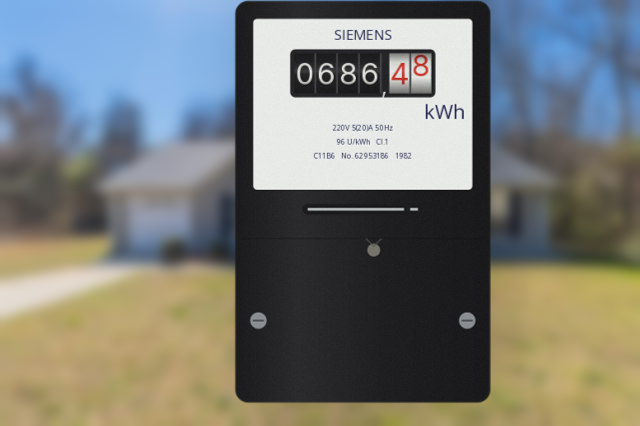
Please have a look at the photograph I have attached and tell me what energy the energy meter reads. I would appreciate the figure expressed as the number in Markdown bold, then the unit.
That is **686.48** kWh
